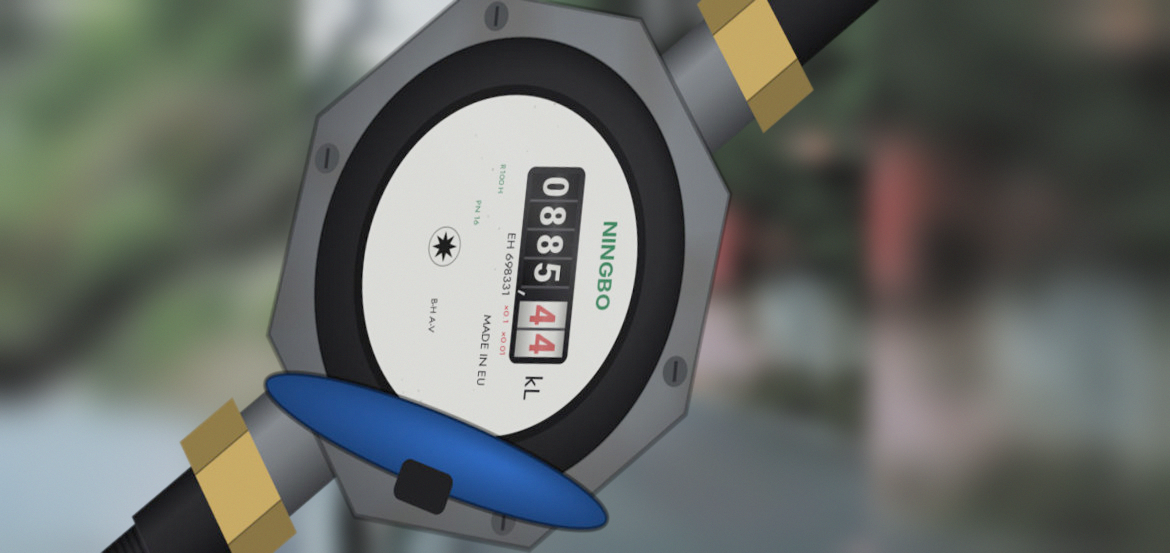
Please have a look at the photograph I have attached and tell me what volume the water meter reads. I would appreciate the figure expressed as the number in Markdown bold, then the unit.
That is **885.44** kL
